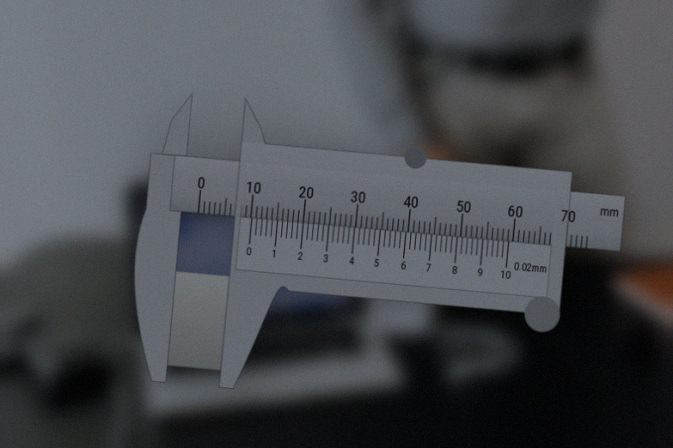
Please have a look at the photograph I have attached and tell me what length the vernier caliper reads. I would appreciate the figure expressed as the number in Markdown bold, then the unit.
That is **10.2** mm
